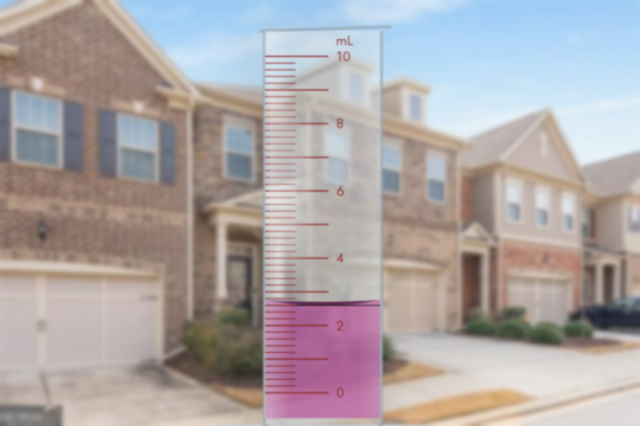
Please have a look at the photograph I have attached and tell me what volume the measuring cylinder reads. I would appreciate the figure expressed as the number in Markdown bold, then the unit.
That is **2.6** mL
